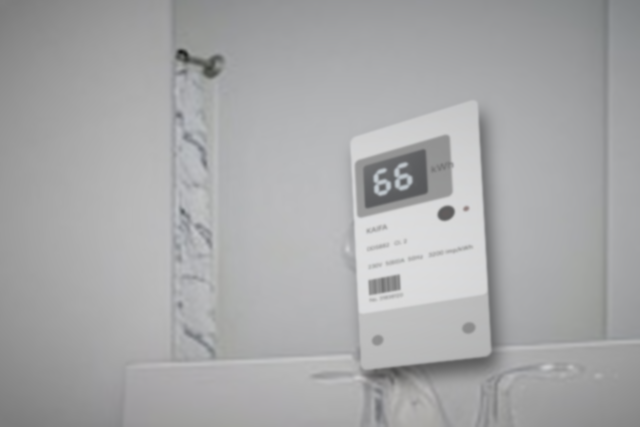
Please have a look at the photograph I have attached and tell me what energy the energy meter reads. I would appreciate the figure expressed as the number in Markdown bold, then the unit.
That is **66** kWh
